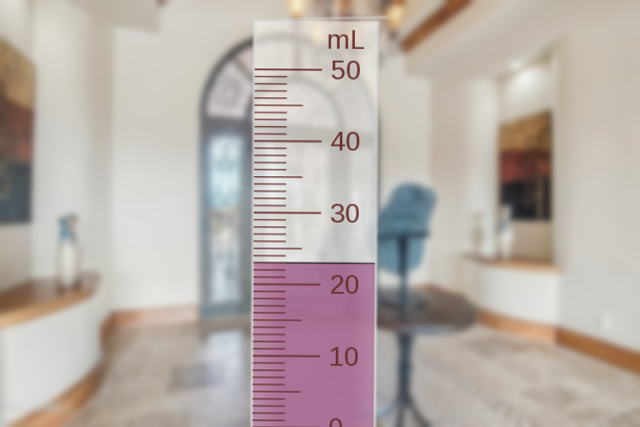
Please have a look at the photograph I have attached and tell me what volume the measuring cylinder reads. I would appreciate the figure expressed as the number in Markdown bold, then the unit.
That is **23** mL
